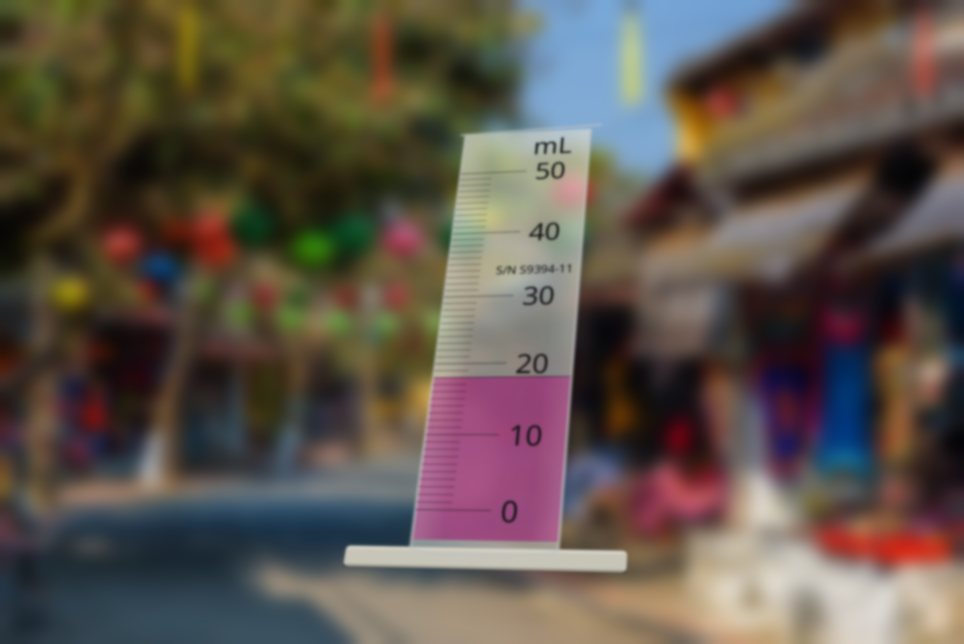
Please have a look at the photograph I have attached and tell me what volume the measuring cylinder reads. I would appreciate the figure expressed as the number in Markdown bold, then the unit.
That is **18** mL
